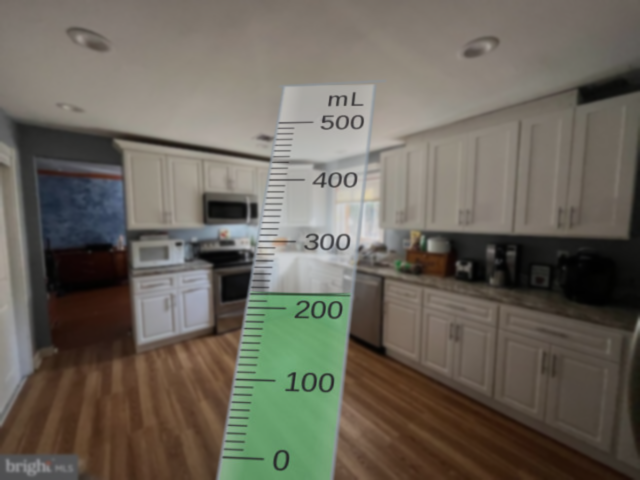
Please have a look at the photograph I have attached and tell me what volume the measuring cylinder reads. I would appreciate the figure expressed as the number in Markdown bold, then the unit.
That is **220** mL
